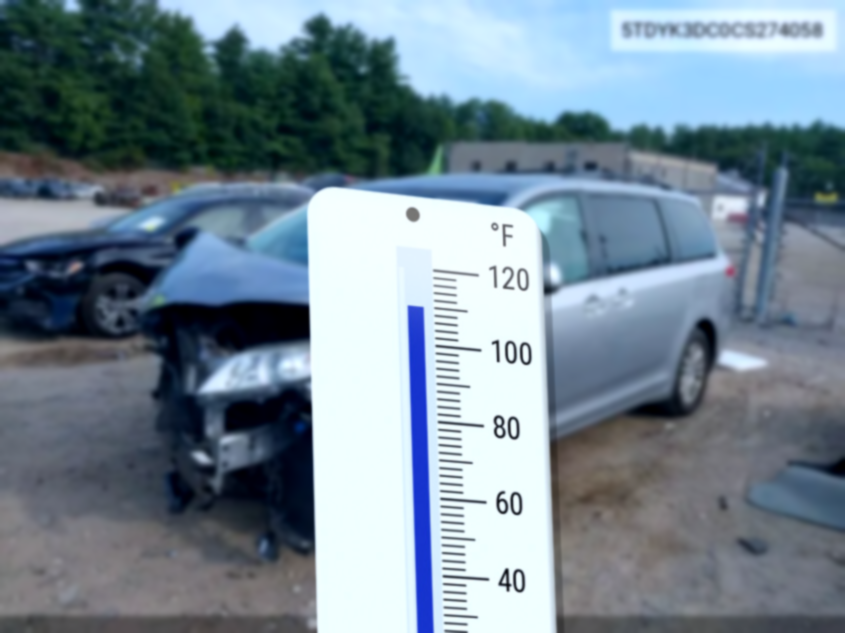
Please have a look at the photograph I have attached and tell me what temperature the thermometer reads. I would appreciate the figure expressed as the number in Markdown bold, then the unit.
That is **110** °F
